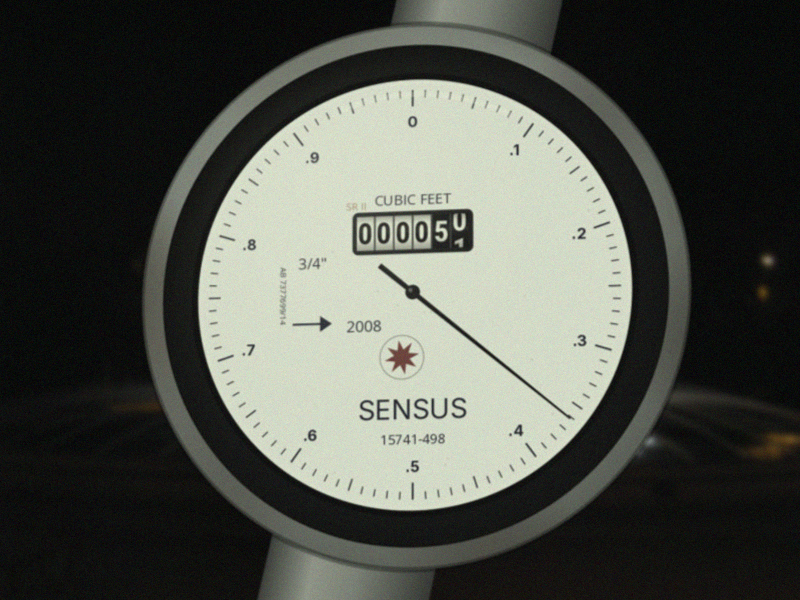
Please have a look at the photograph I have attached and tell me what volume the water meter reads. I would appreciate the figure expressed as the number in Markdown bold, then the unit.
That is **50.36** ft³
